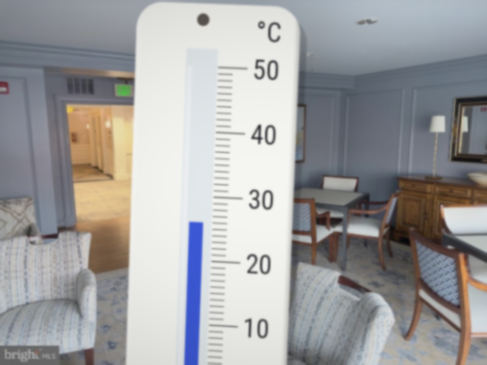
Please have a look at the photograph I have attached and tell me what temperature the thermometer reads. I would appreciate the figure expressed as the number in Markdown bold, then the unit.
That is **26** °C
